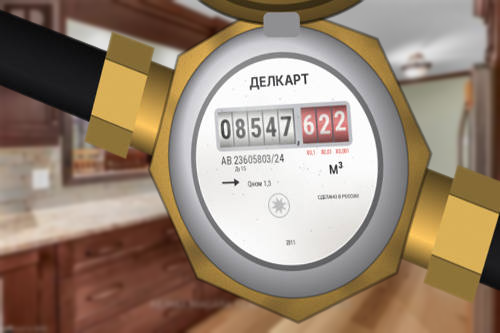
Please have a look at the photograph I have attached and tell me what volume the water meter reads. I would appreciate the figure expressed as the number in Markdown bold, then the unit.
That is **8547.622** m³
